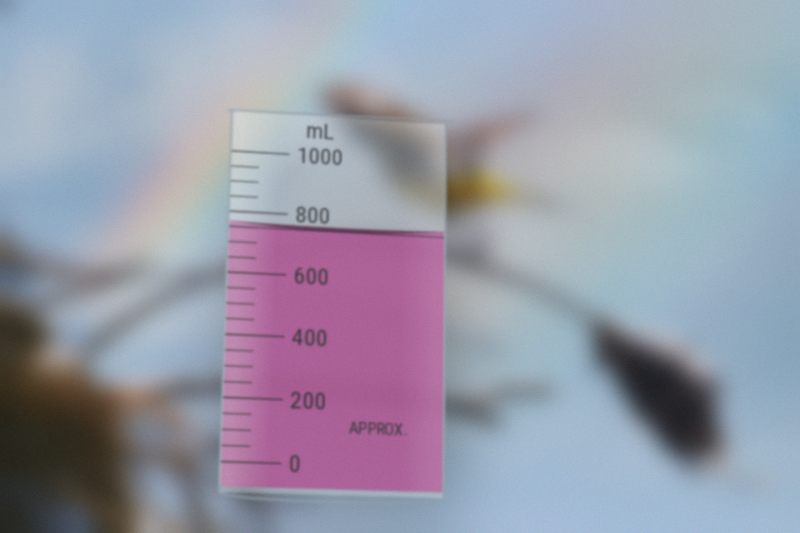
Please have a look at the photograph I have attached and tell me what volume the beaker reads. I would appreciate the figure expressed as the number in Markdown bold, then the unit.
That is **750** mL
